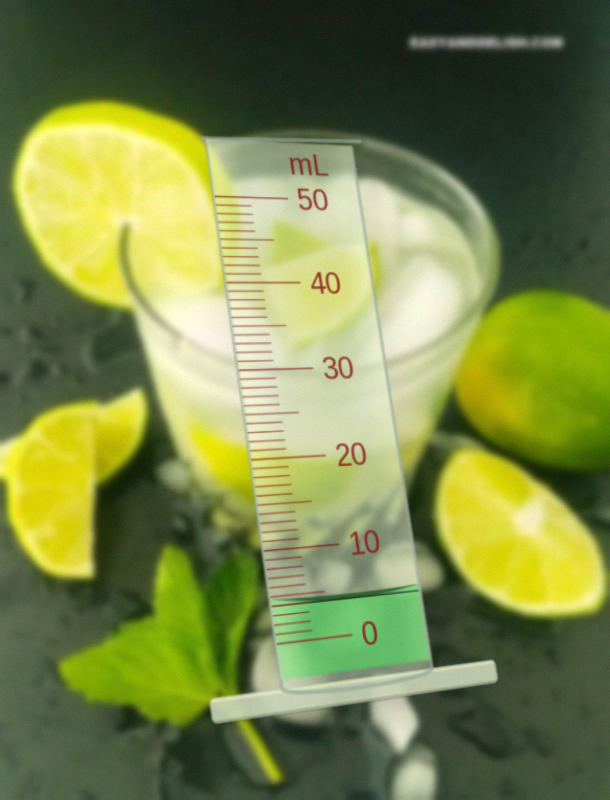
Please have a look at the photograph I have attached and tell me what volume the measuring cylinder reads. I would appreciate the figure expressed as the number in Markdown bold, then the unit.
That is **4** mL
